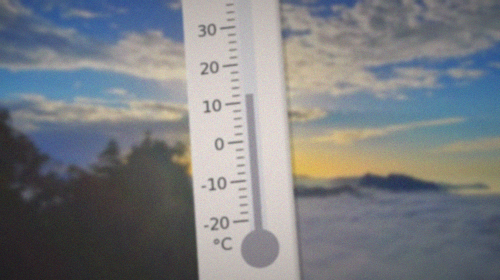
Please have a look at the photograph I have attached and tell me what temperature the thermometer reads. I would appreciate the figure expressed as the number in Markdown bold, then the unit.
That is **12** °C
